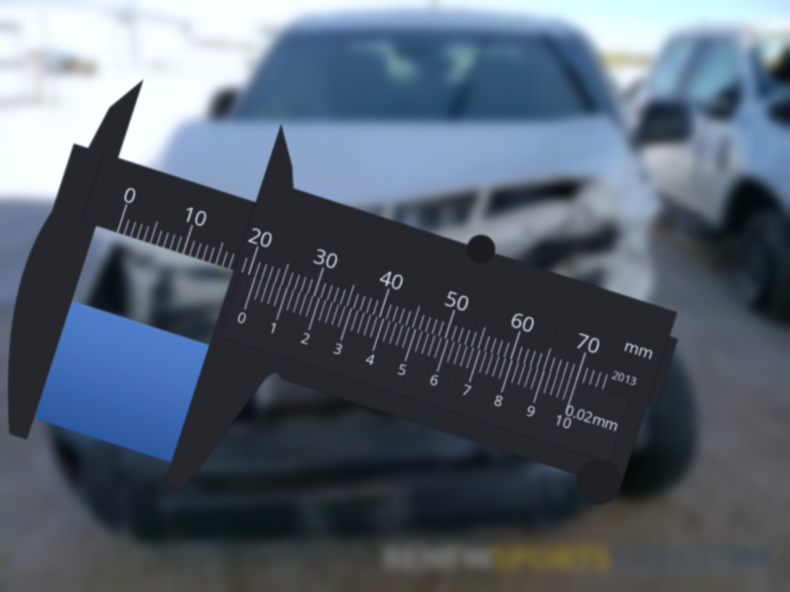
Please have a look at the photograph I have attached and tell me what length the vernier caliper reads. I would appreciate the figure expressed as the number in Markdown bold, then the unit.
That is **21.0** mm
